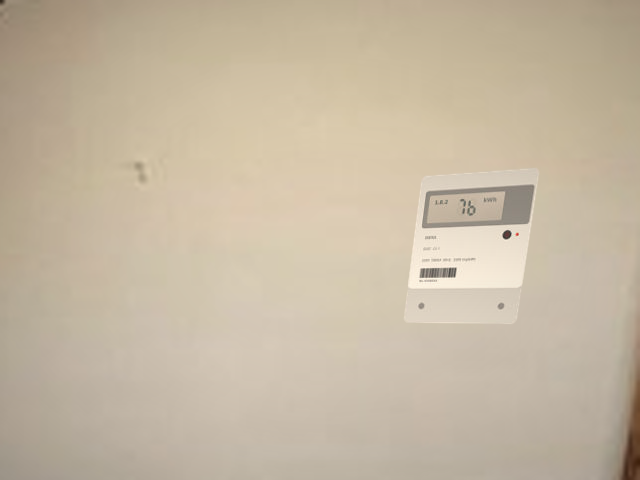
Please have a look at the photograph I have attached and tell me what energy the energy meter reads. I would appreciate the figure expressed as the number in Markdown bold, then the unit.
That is **76** kWh
